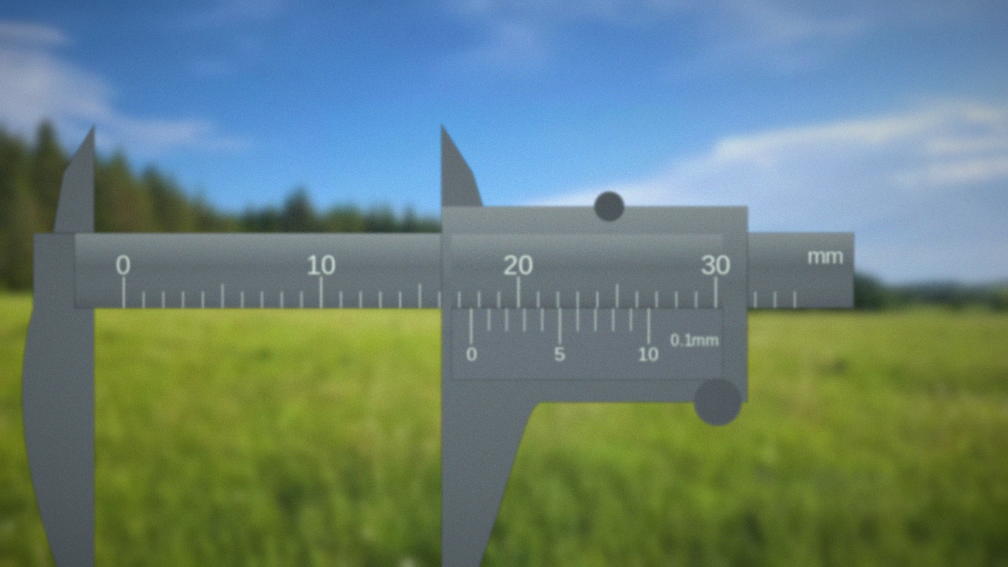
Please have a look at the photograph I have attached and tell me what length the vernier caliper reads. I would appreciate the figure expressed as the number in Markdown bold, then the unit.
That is **17.6** mm
